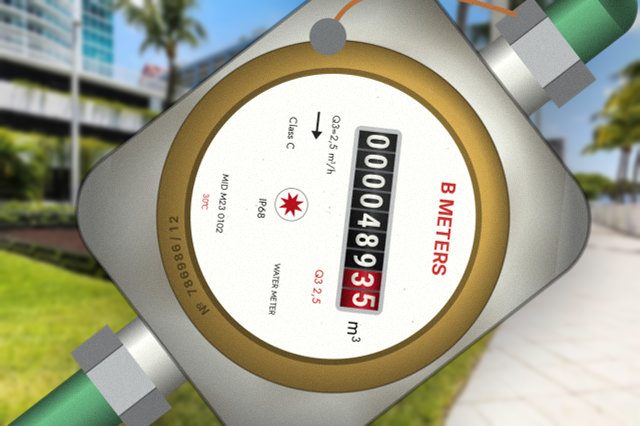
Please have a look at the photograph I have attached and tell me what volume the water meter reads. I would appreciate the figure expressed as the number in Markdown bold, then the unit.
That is **489.35** m³
